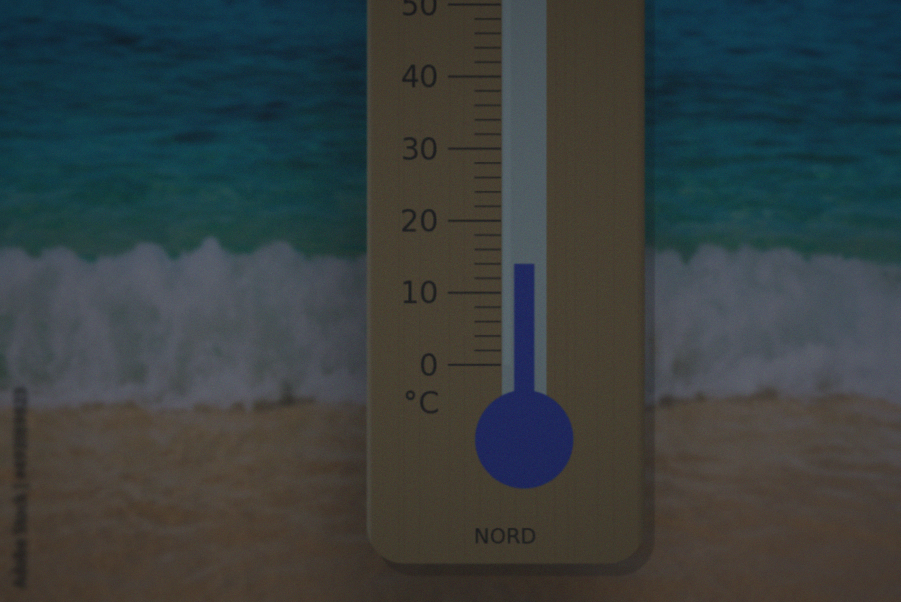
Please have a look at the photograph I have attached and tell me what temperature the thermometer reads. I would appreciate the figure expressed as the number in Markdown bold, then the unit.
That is **14** °C
